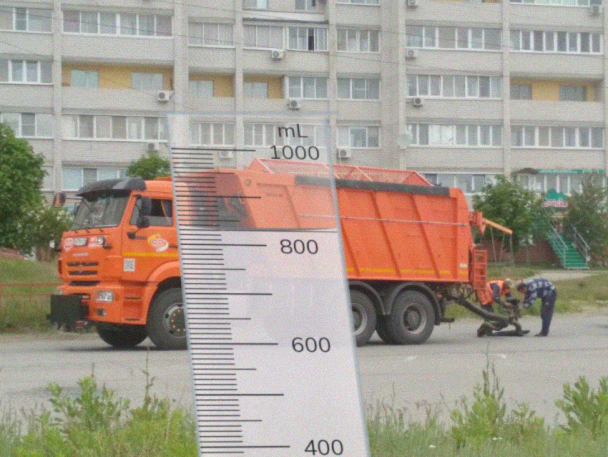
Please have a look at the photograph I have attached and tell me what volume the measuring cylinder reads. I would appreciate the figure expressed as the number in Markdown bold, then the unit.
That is **830** mL
